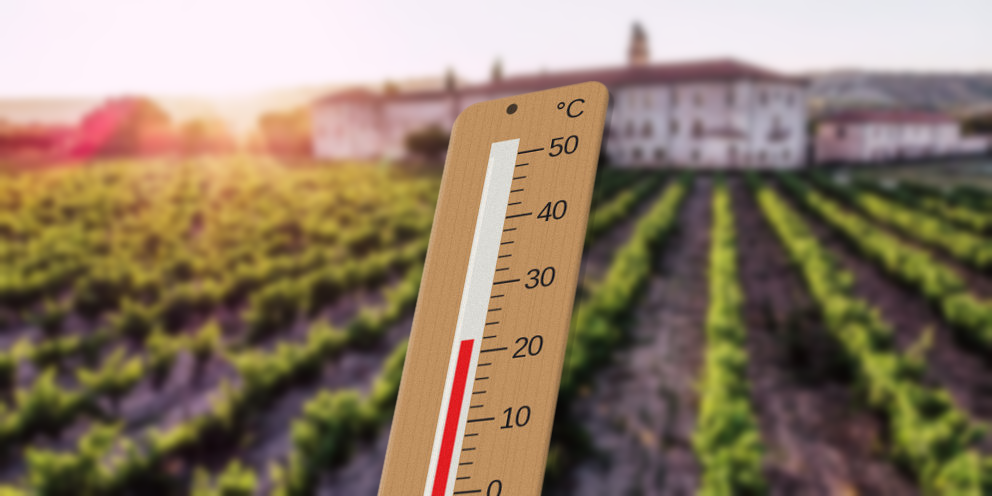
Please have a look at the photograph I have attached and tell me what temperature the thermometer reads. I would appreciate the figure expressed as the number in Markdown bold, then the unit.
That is **22** °C
